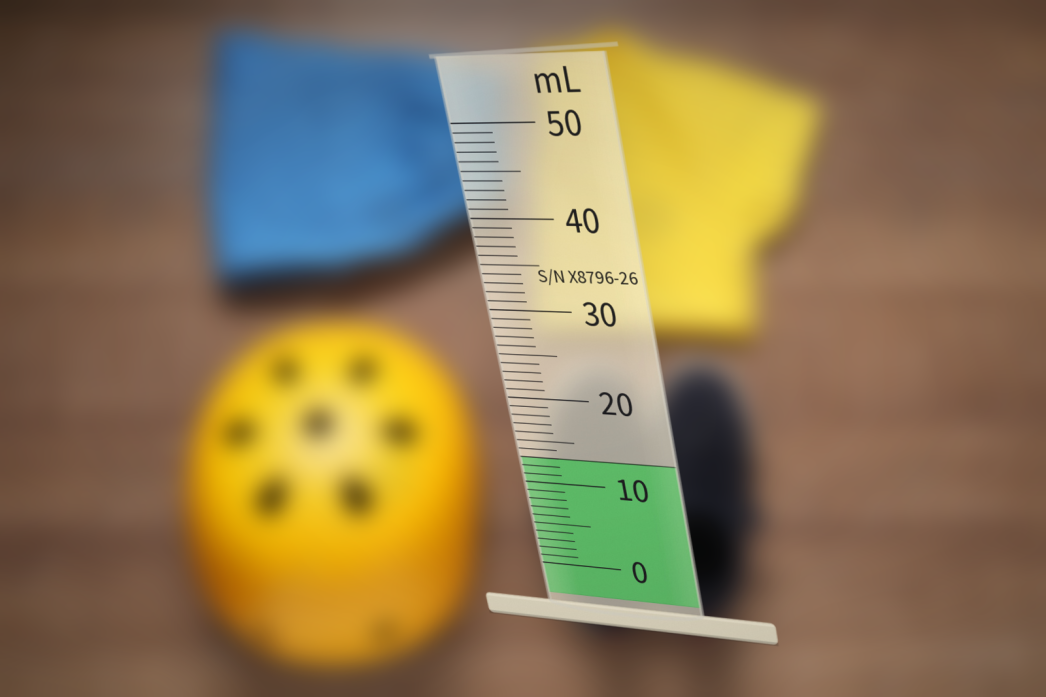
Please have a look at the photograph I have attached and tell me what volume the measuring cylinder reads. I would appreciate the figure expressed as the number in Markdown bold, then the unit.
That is **13** mL
